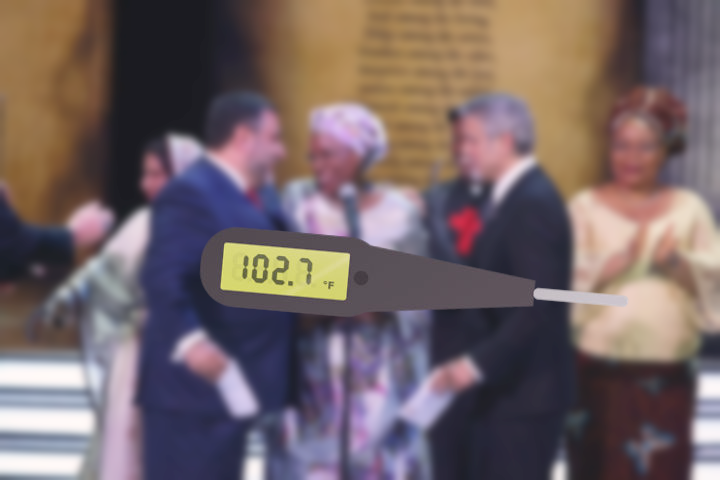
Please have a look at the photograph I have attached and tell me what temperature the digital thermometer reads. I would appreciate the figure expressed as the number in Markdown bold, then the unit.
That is **102.7** °F
